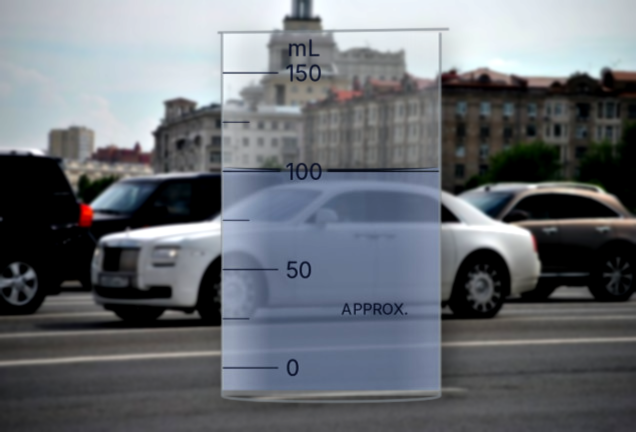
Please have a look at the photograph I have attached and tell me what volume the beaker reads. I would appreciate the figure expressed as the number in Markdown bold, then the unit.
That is **100** mL
